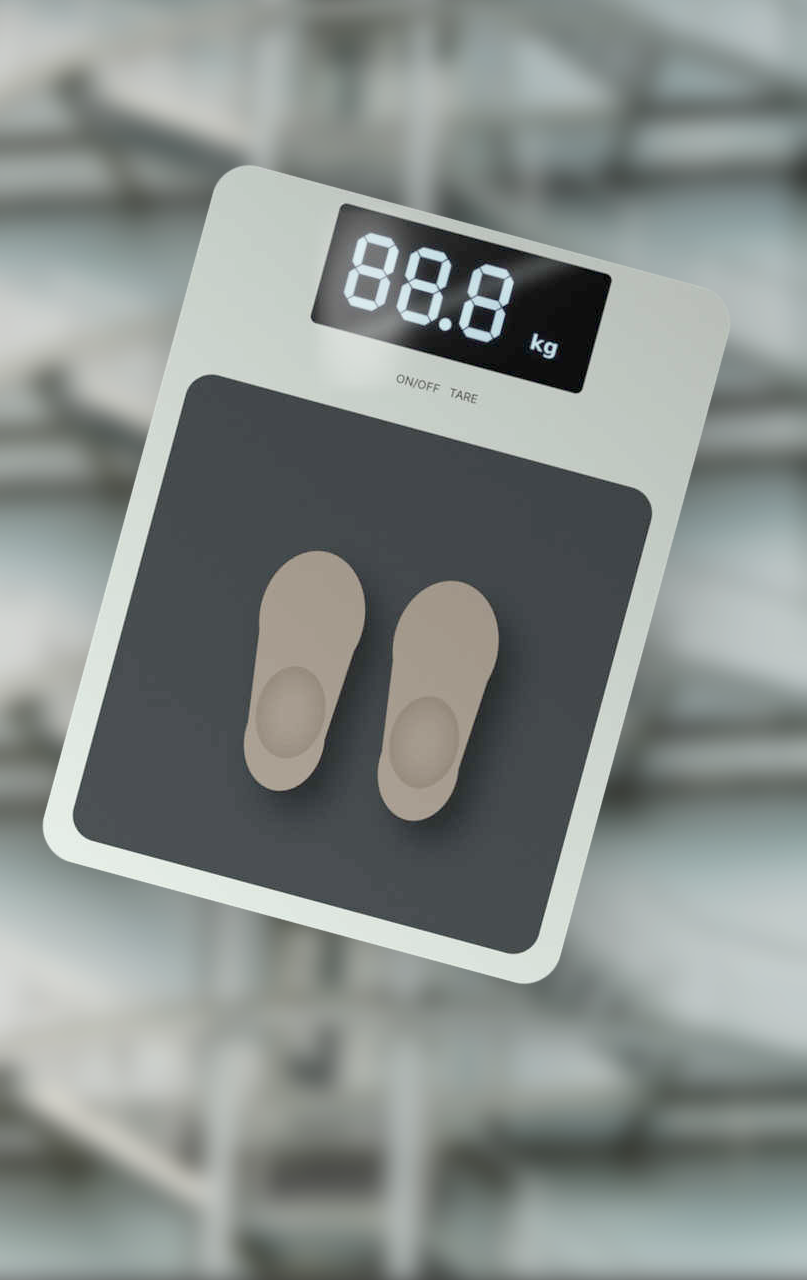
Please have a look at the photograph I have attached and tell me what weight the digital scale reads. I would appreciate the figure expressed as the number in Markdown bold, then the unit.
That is **88.8** kg
